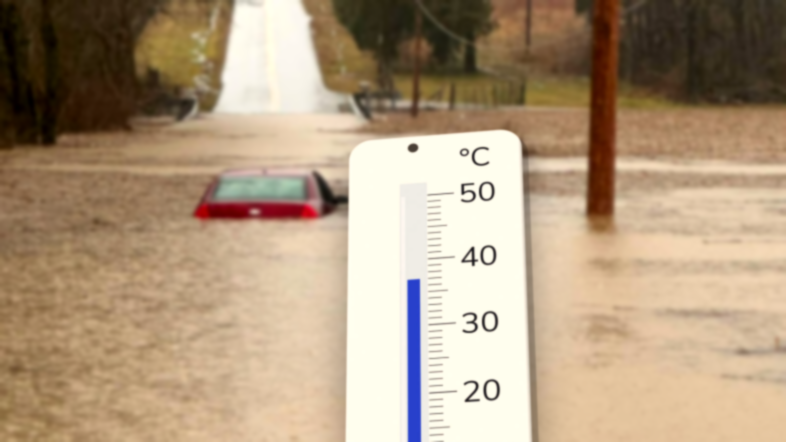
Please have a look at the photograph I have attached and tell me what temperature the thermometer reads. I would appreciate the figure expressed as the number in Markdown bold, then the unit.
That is **37** °C
